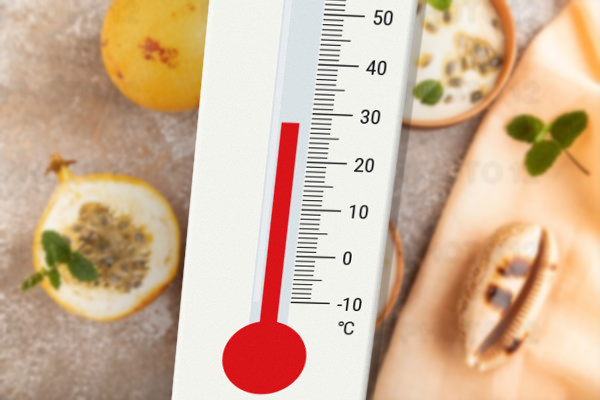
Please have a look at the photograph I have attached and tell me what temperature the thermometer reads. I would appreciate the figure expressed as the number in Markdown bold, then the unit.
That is **28** °C
